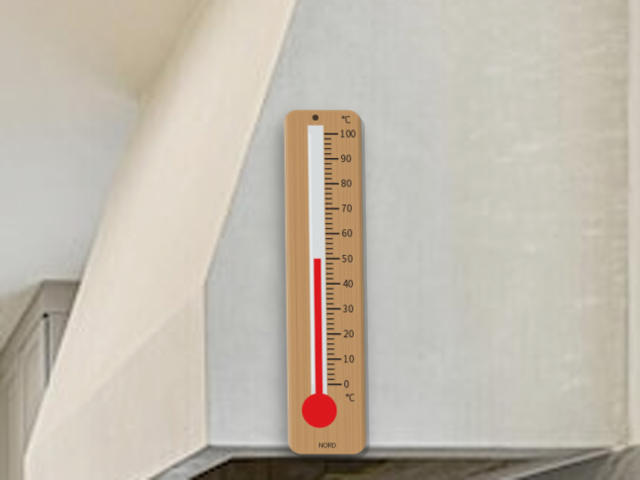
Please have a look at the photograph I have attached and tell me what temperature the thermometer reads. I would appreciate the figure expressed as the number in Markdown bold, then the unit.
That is **50** °C
